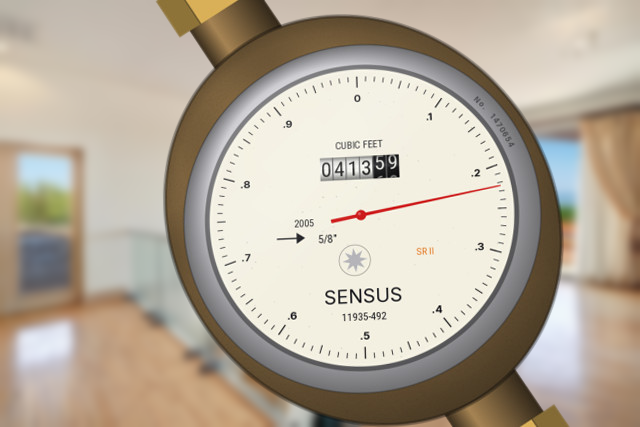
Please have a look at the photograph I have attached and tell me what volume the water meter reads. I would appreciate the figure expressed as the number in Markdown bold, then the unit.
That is **41359.22** ft³
